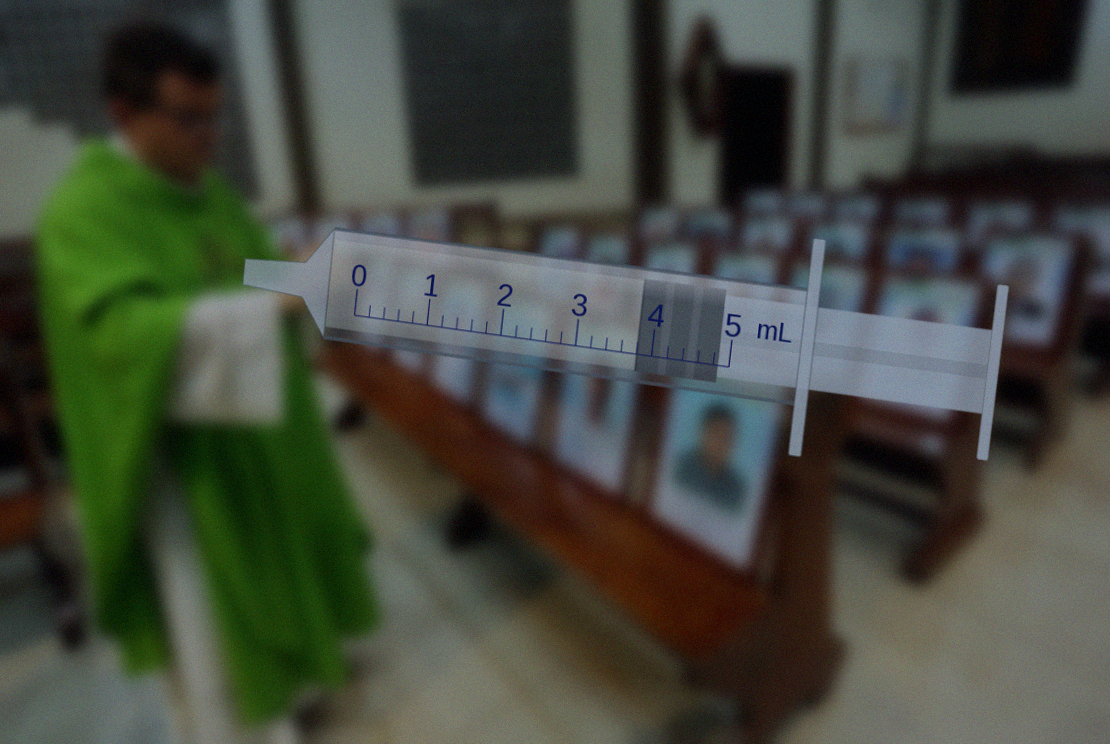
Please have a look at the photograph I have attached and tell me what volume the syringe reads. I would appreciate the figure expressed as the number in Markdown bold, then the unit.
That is **3.8** mL
